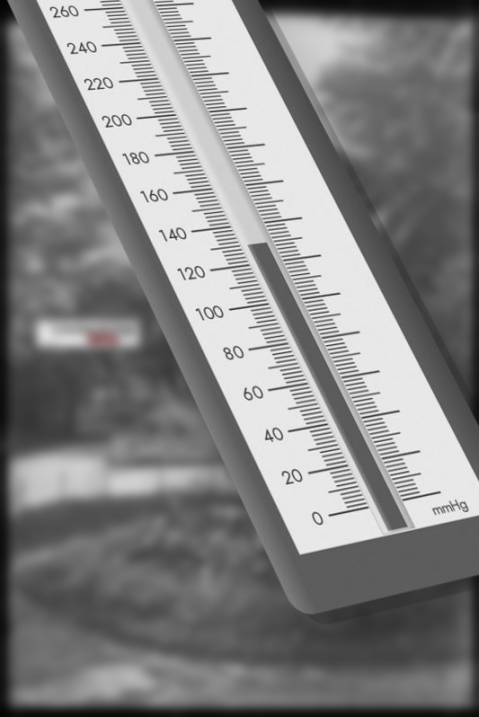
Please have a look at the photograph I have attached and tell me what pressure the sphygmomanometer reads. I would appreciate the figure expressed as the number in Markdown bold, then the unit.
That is **130** mmHg
